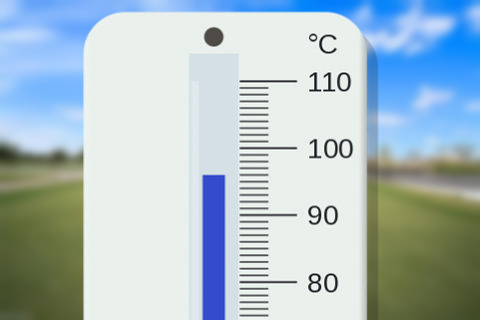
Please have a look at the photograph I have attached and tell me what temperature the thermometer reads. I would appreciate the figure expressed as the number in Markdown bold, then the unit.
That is **96** °C
